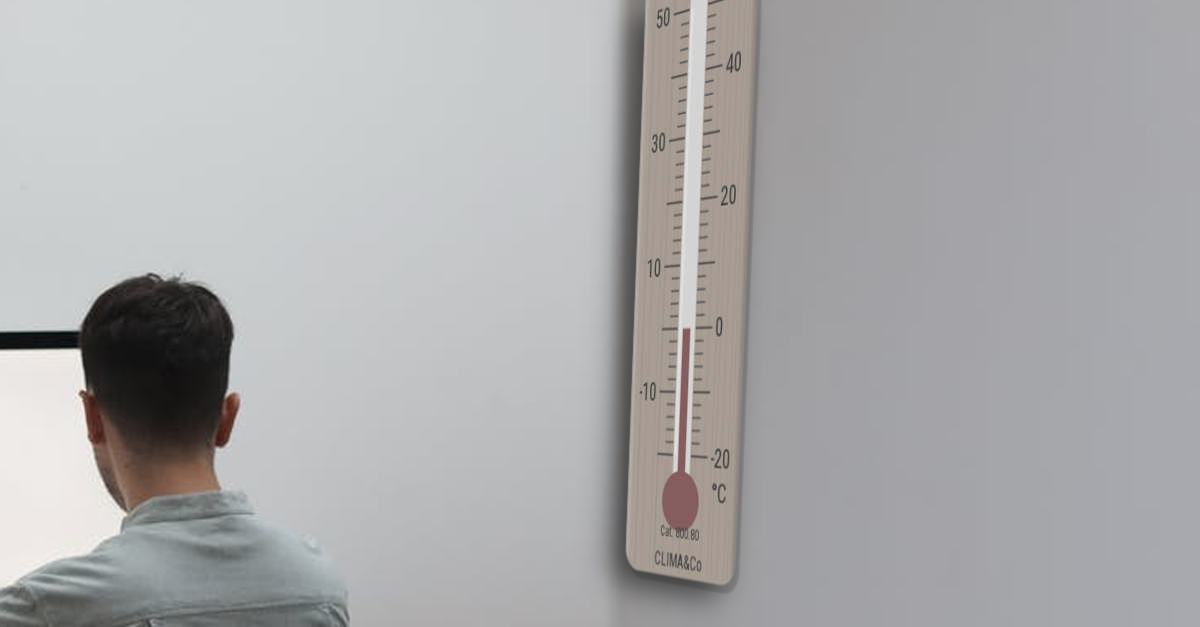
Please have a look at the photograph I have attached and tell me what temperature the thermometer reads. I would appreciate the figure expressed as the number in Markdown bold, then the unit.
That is **0** °C
